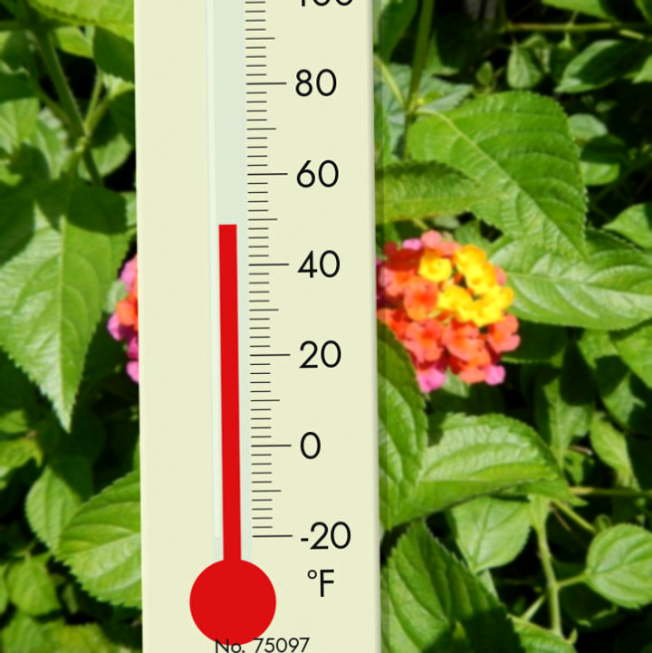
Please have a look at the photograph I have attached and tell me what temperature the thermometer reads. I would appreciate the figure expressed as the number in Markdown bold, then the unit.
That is **49** °F
